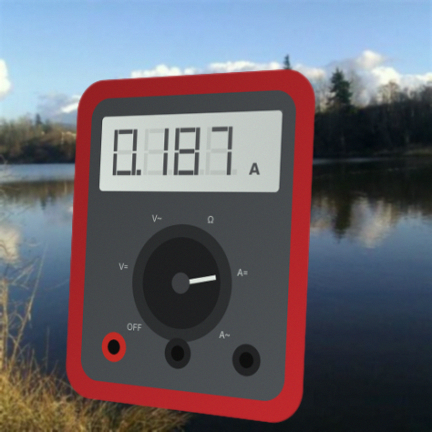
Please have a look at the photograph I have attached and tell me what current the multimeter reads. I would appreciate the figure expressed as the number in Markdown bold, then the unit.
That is **0.187** A
